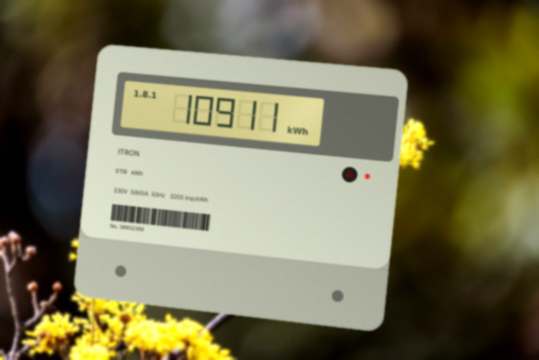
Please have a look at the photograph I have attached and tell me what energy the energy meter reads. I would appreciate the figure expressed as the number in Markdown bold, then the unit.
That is **10911** kWh
